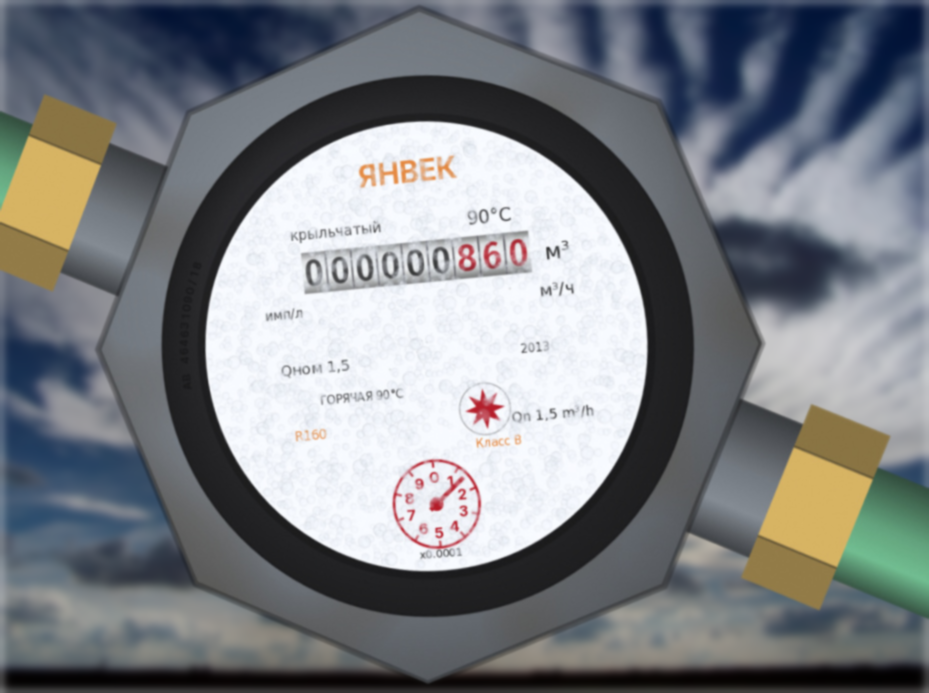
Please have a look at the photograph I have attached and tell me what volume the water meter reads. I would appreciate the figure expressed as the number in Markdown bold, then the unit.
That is **0.8601** m³
